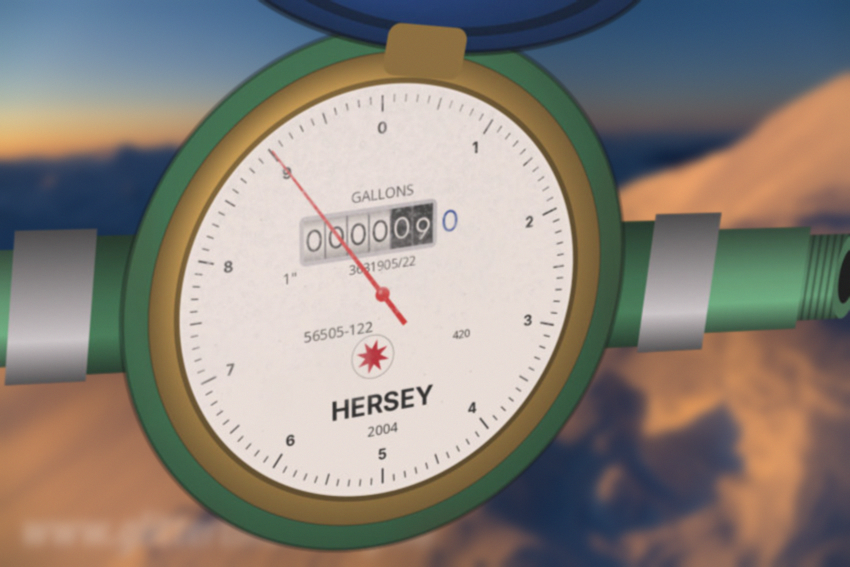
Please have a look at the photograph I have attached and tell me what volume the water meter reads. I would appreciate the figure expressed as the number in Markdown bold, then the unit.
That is **89.0** gal
